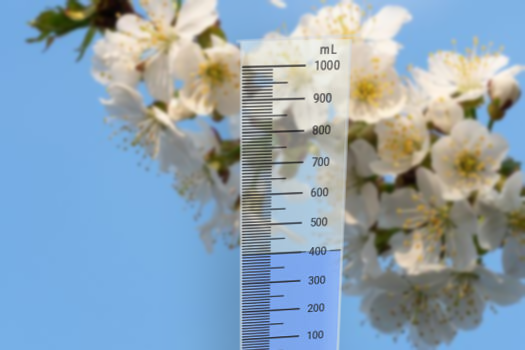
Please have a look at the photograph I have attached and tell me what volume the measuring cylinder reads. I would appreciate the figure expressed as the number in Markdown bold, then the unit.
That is **400** mL
